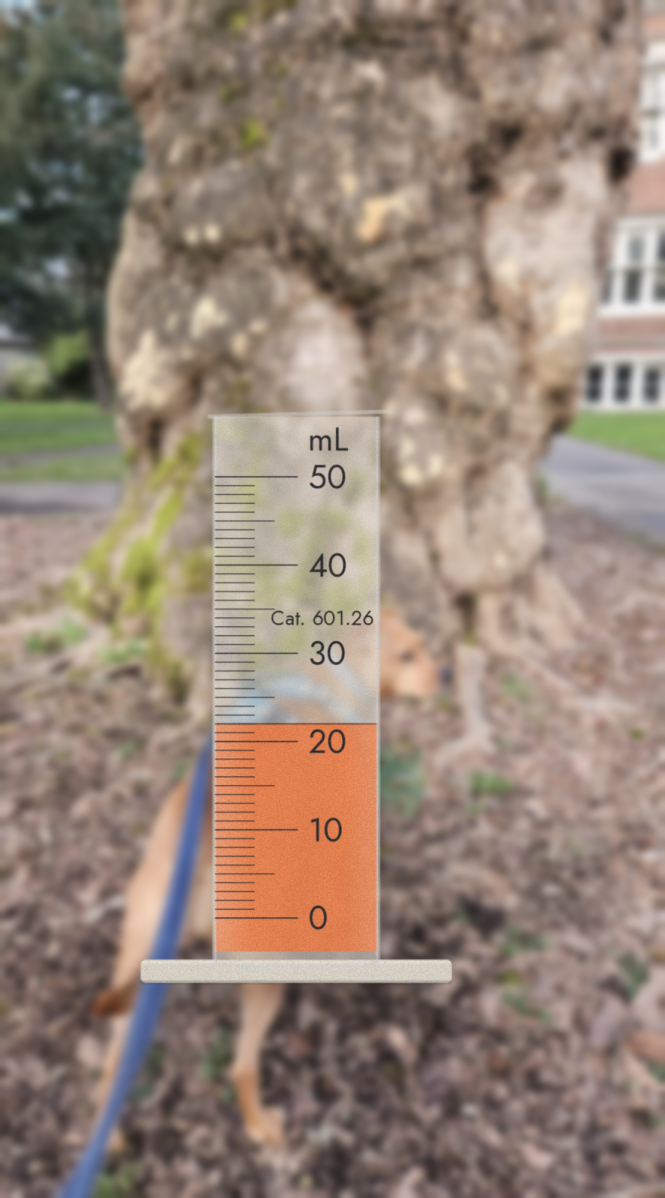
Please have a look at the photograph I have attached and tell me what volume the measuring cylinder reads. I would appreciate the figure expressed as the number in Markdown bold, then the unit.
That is **22** mL
